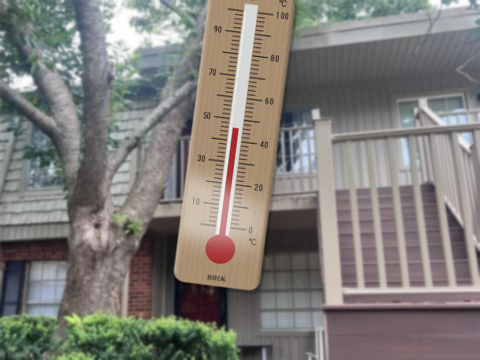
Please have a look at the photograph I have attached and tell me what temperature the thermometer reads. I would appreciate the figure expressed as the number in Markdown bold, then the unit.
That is **46** °C
